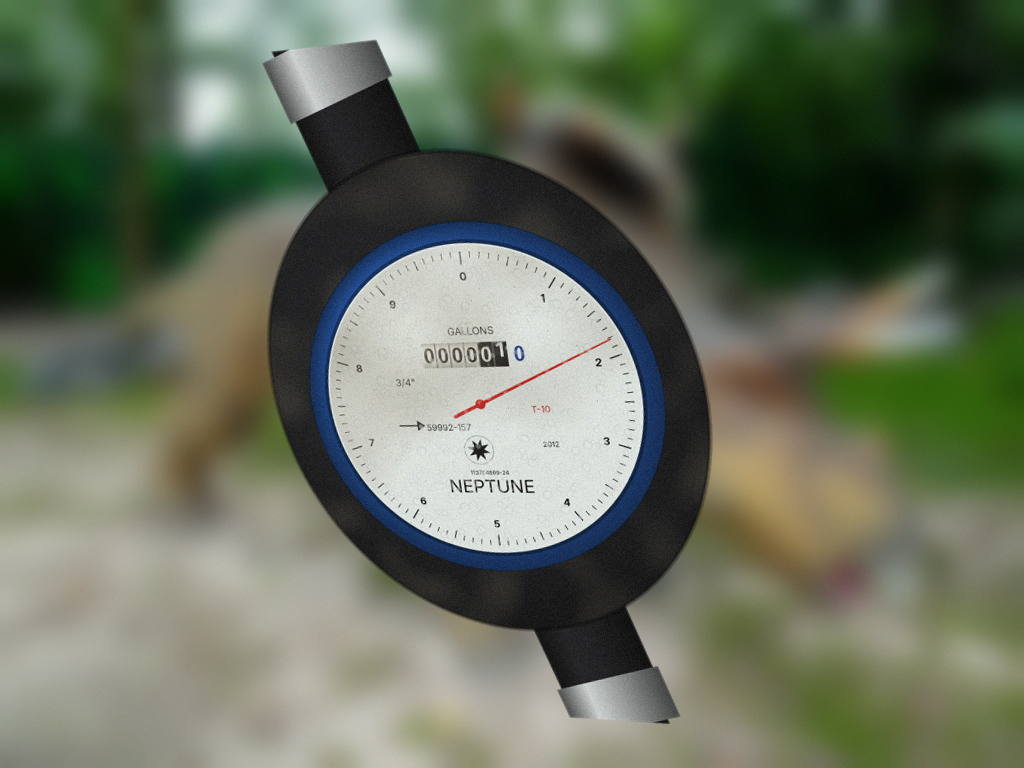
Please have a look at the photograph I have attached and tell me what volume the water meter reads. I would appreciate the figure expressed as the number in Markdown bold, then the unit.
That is **11.8** gal
